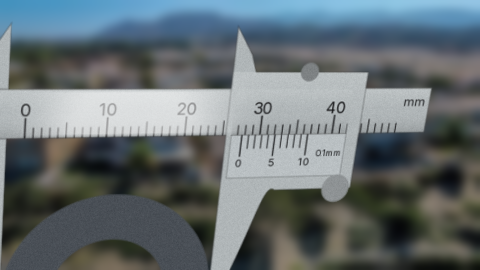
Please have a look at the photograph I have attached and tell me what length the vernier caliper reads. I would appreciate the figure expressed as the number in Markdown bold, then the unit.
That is **27.6** mm
